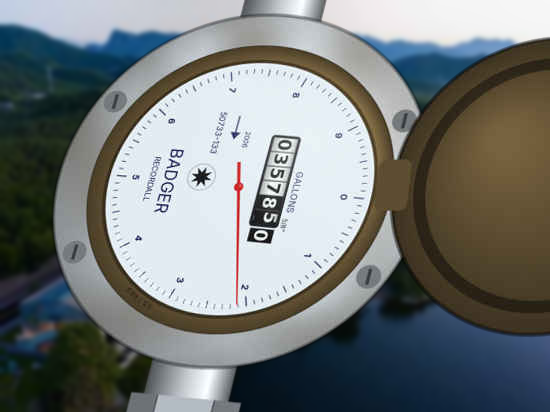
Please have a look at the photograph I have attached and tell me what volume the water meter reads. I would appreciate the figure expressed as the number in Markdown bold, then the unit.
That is **357852.1** gal
